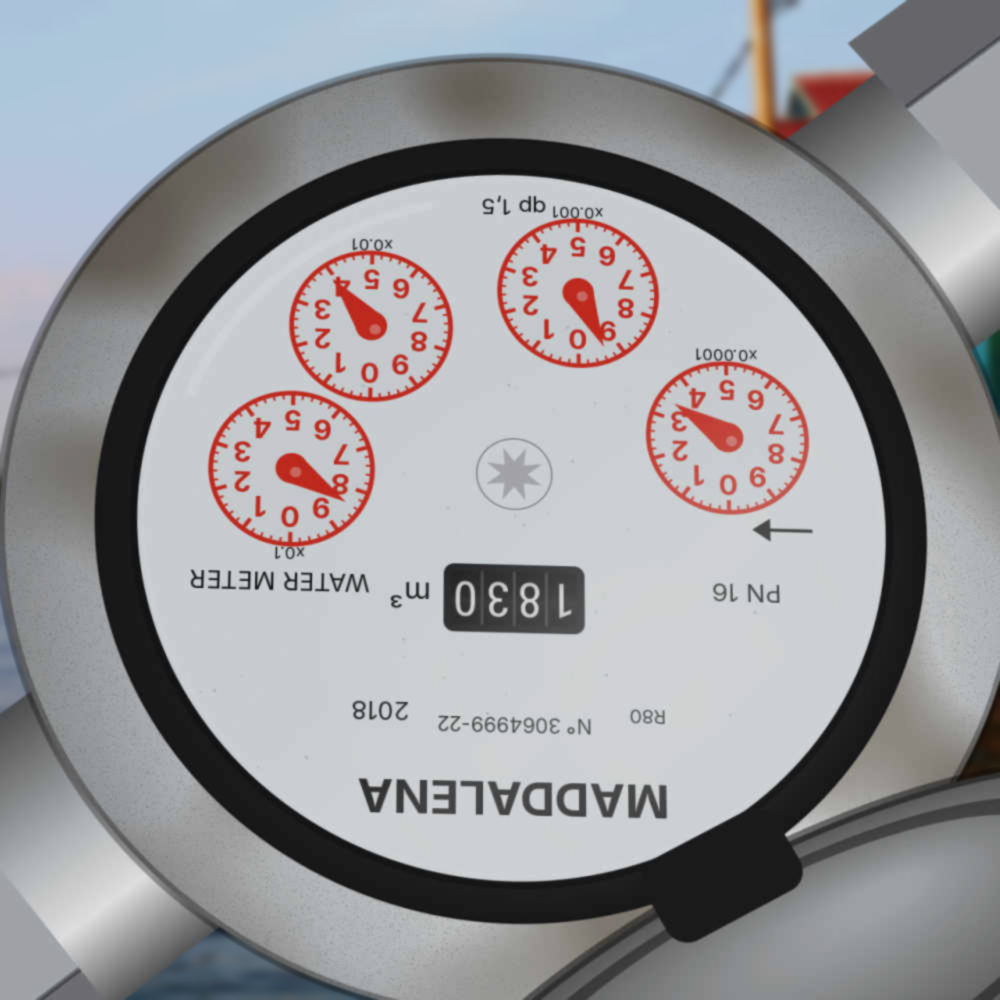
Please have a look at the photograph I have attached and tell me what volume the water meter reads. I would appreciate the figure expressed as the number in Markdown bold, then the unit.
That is **1830.8393** m³
